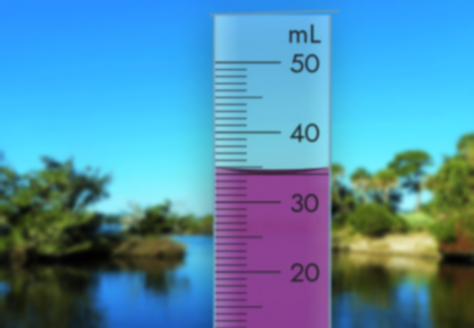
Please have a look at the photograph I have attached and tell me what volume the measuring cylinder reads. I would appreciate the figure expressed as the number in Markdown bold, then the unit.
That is **34** mL
